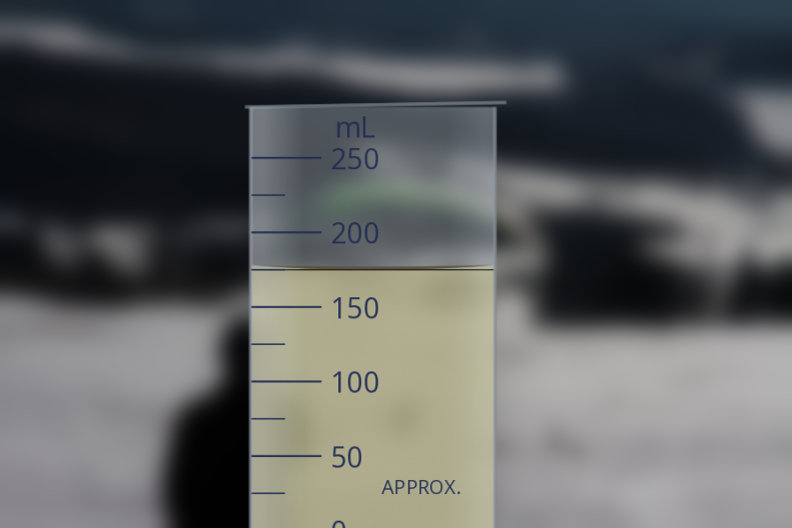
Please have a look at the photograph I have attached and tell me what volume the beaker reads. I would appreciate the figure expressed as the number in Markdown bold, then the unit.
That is **175** mL
